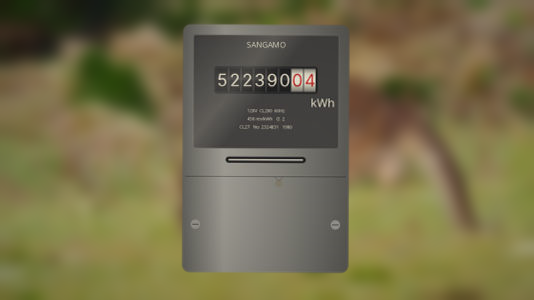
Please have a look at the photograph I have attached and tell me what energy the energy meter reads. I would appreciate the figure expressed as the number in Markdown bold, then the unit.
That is **522390.04** kWh
